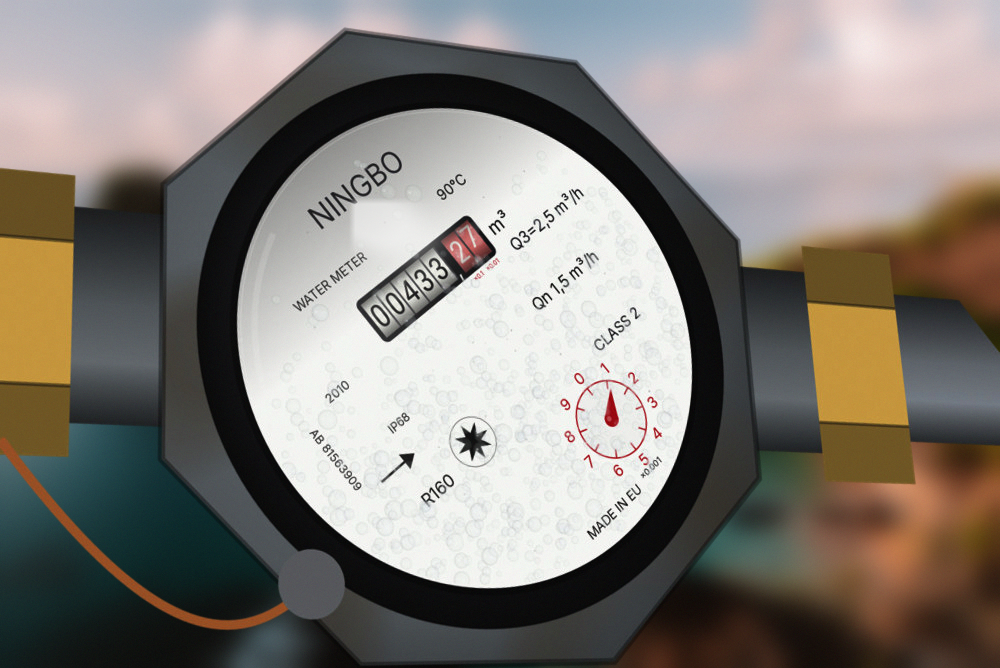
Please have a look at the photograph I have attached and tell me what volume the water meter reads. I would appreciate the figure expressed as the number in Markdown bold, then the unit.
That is **433.271** m³
